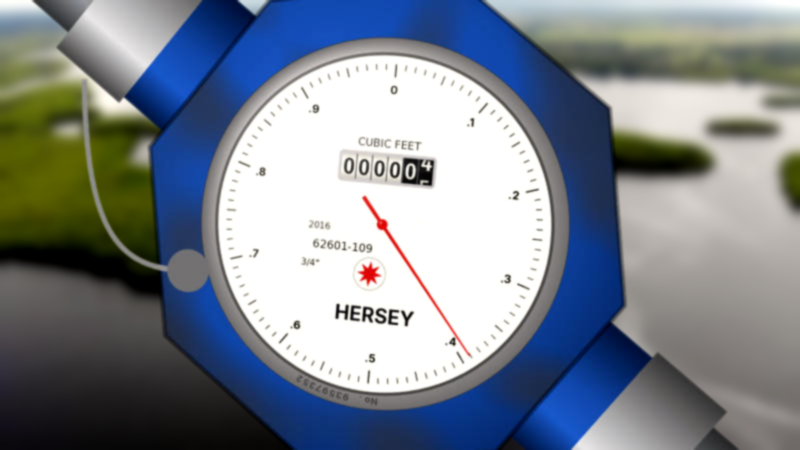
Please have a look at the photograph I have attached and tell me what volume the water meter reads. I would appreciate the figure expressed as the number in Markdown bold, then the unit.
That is **4.39** ft³
